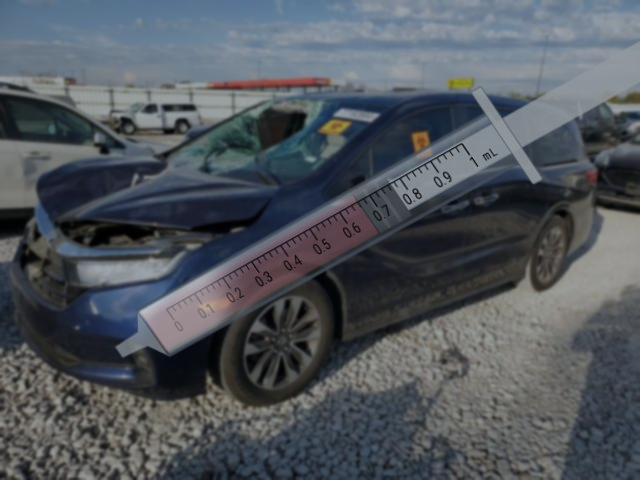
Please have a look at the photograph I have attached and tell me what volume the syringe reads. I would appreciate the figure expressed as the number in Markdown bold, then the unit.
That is **0.66** mL
